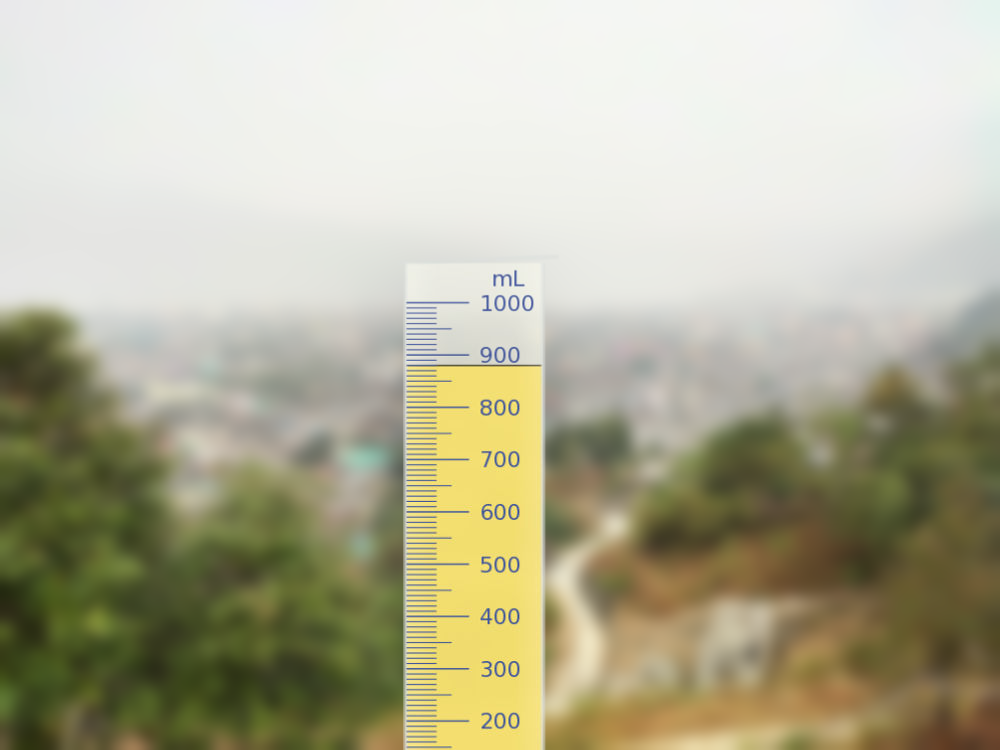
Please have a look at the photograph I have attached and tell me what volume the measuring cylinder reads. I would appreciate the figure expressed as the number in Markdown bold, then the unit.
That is **880** mL
